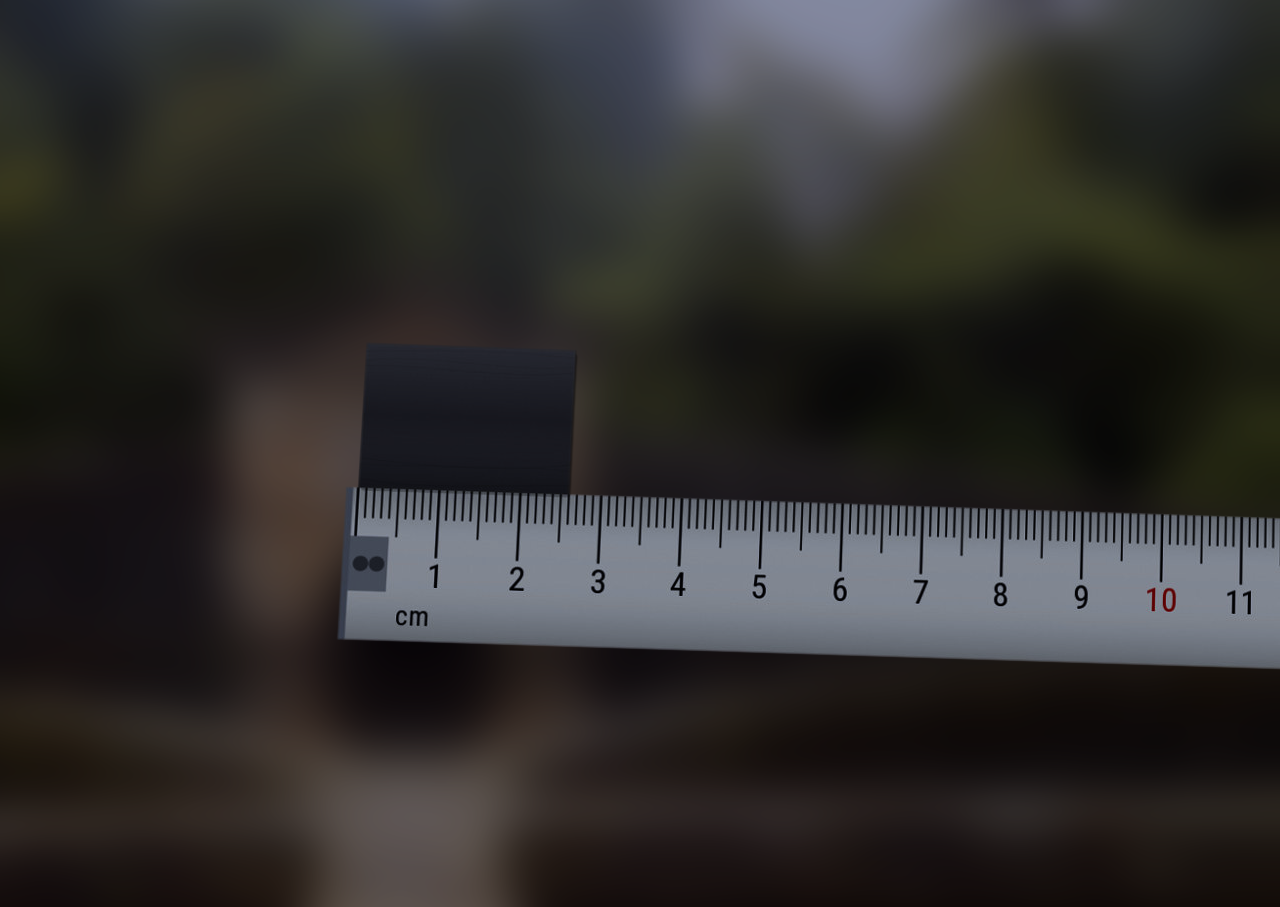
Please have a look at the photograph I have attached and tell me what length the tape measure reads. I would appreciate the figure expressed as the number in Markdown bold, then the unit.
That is **2.6** cm
